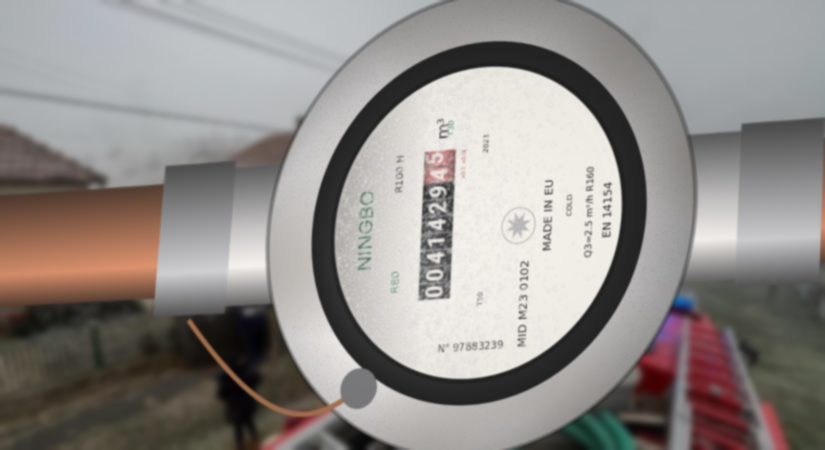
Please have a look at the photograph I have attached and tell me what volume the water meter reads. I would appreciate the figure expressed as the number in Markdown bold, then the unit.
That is **41429.45** m³
